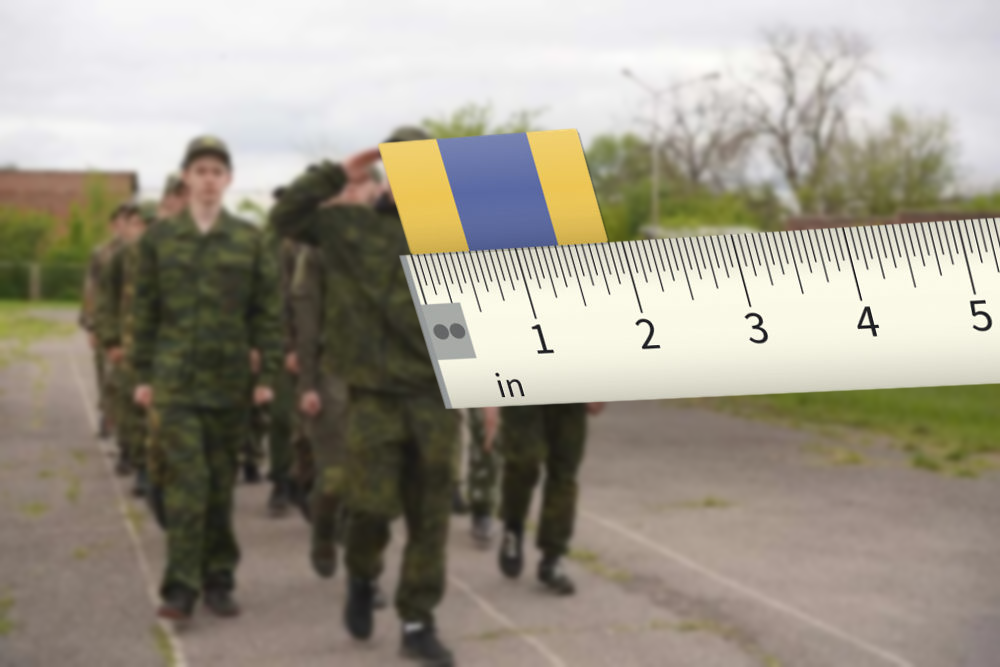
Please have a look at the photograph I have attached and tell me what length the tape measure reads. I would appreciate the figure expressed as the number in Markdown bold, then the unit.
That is **1.875** in
